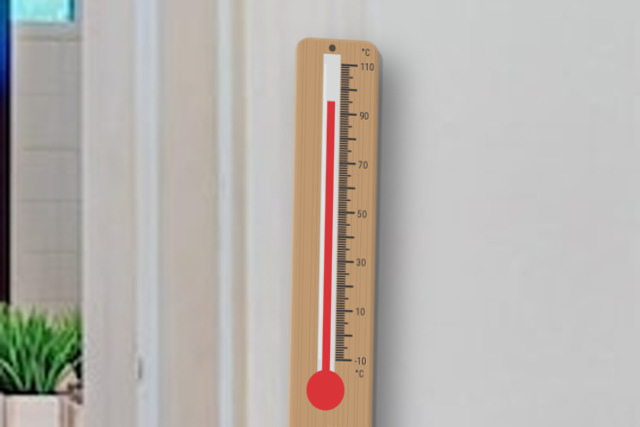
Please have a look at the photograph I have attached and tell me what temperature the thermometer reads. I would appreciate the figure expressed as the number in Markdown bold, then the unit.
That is **95** °C
